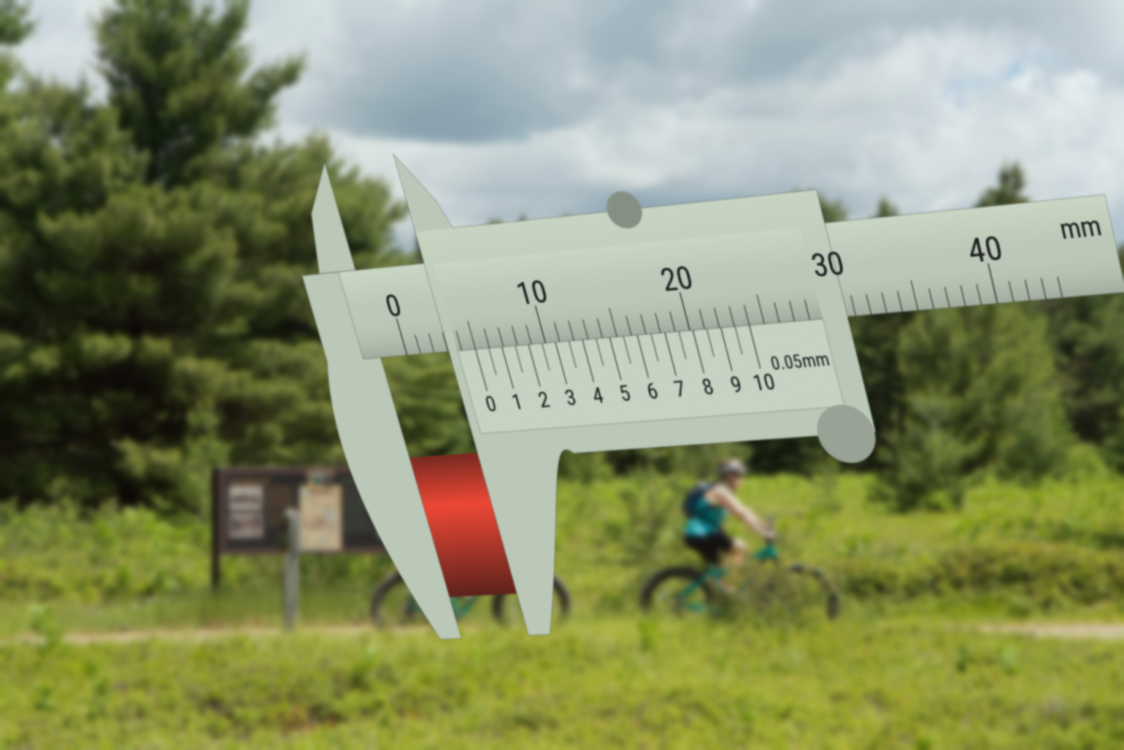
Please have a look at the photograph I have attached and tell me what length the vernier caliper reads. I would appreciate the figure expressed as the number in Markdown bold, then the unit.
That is **5.0** mm
